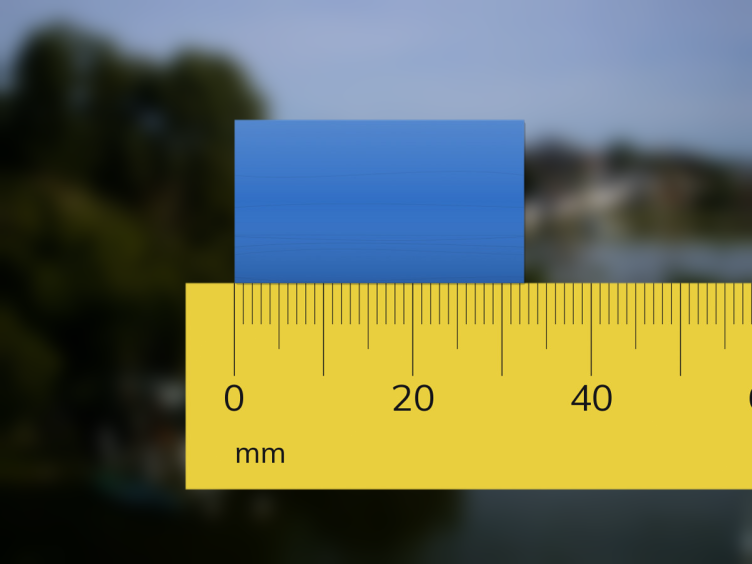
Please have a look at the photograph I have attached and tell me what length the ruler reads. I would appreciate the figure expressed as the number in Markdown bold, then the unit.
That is **32.5** mm
